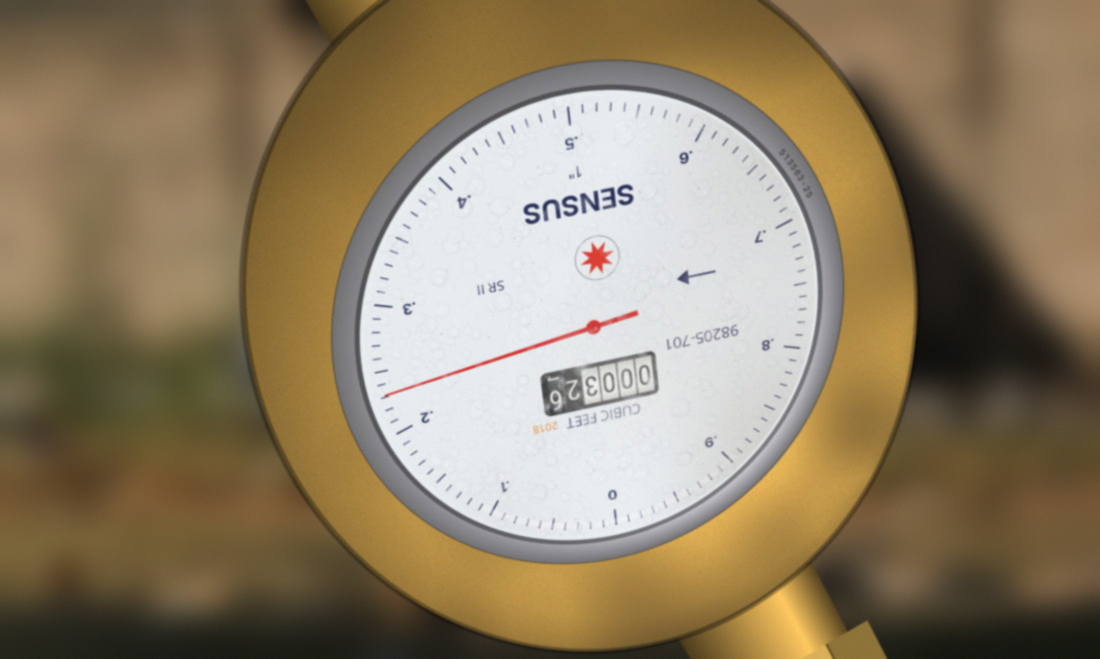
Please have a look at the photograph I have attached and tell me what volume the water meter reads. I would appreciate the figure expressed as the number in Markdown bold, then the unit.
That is **326.23** ft³
